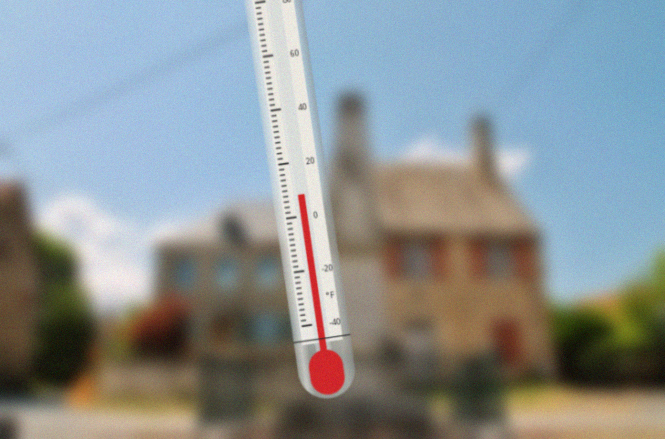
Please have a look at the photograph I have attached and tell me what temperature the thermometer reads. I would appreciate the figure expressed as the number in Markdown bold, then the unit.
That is **8** °F
